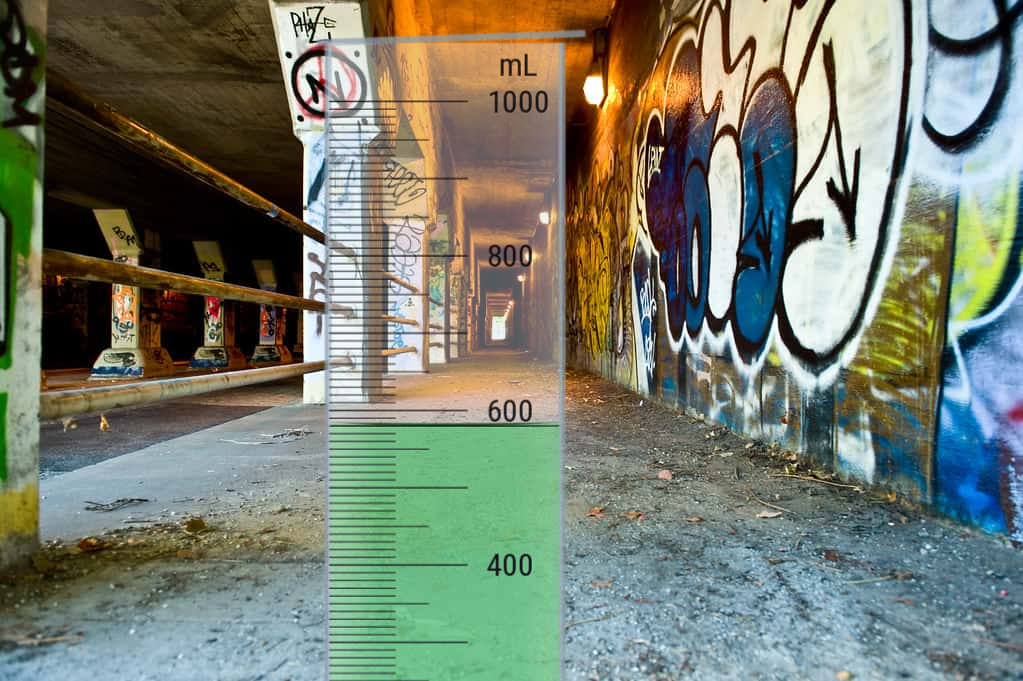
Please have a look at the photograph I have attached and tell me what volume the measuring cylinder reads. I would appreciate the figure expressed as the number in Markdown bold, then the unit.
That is **580** mL
